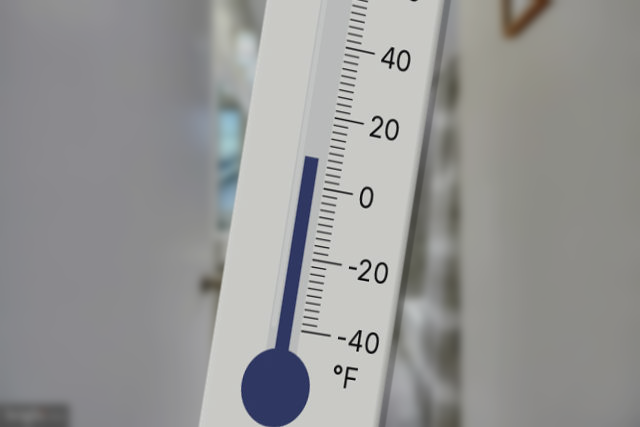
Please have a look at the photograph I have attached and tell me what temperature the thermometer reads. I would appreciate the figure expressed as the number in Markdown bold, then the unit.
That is **8** °F
